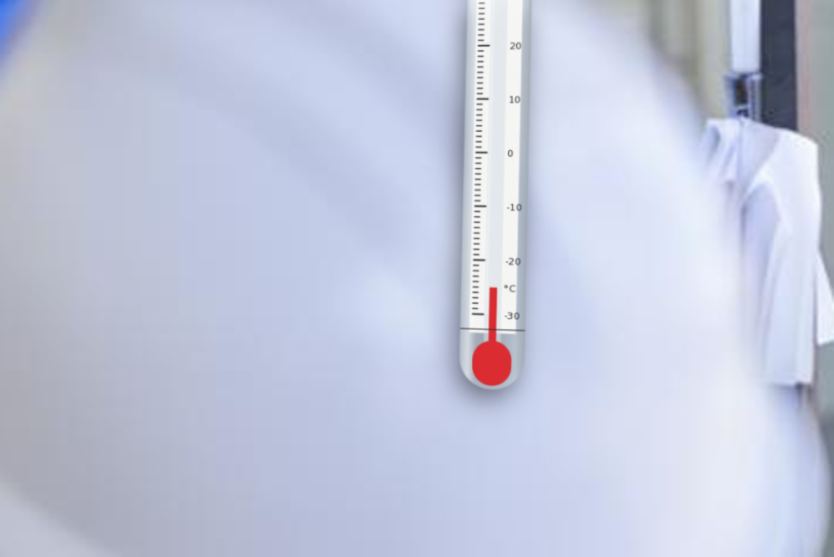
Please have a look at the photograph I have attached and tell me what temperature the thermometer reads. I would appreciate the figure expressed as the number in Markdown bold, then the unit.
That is **-25** °C
